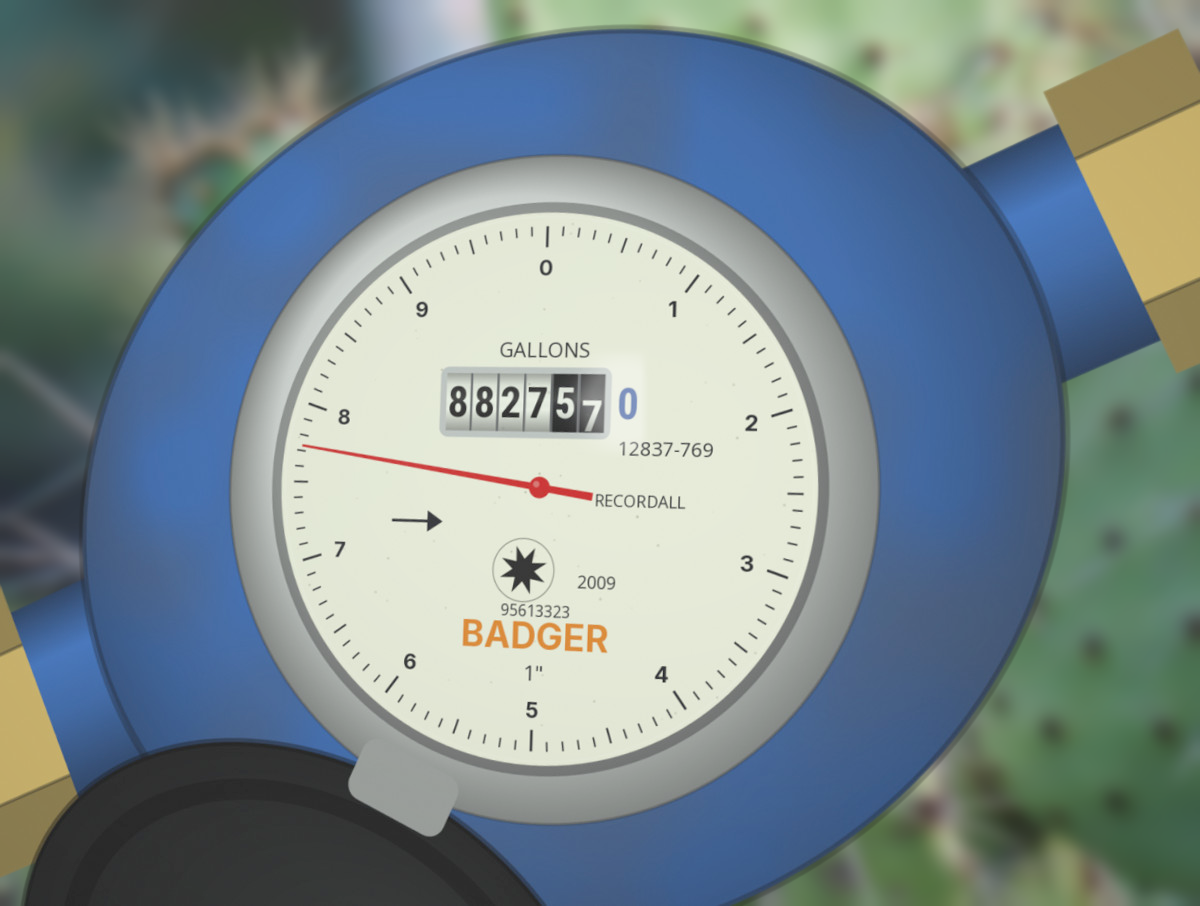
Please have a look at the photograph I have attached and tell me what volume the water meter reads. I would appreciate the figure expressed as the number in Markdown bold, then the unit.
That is **8827567.7** gal
